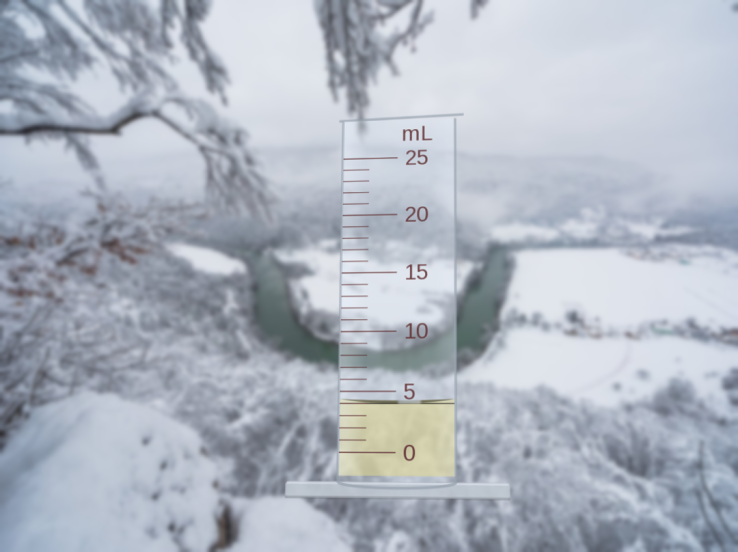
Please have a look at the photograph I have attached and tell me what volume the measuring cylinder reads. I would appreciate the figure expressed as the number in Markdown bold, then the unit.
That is **4** mL
